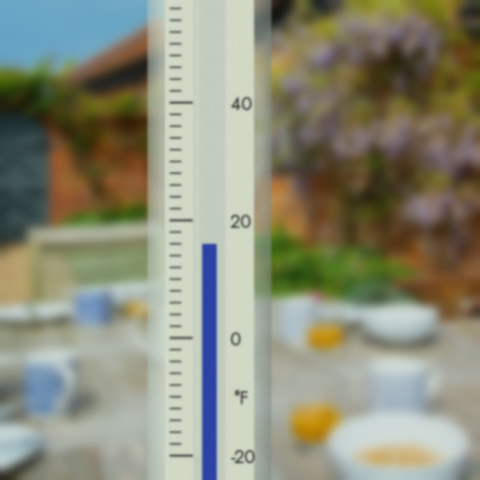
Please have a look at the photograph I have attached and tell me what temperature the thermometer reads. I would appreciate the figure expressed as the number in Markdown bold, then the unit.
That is **16** °F
